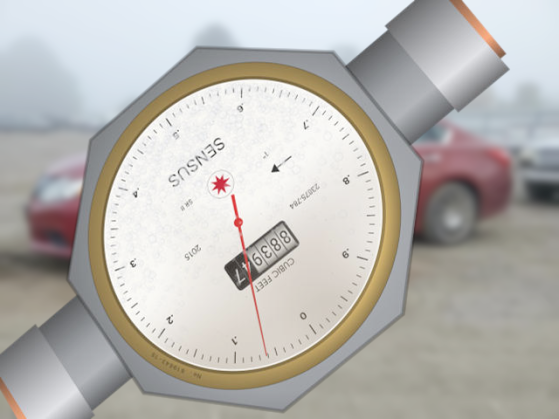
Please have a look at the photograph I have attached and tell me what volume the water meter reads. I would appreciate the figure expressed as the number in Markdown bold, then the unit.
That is **883947.06** ft³
